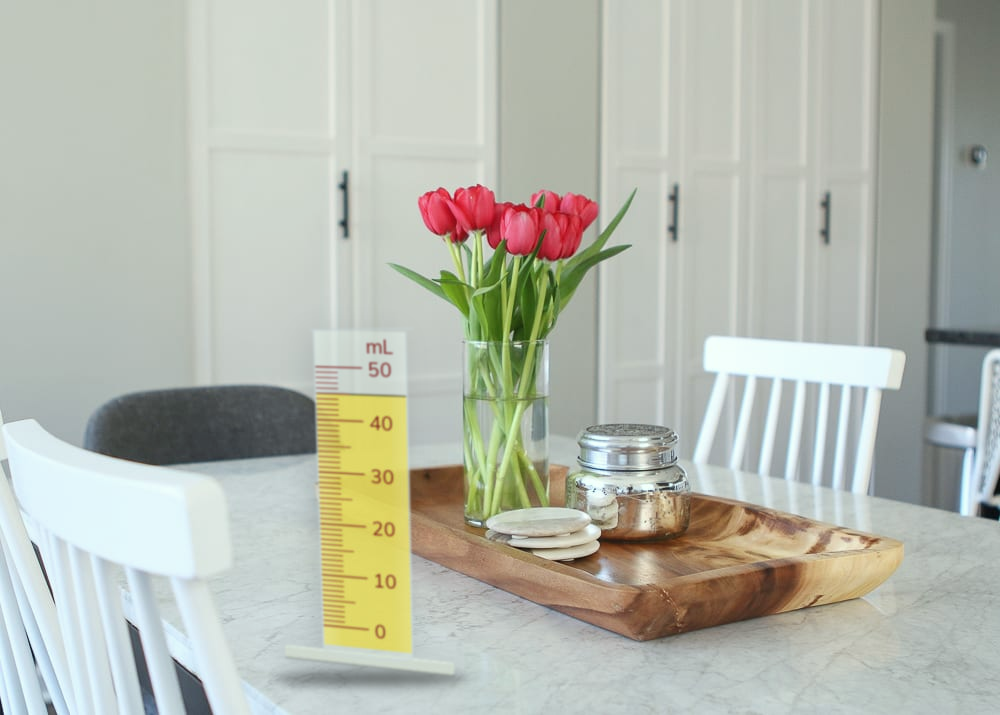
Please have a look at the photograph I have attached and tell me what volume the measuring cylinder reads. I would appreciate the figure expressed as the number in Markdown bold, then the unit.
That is **45** mL
